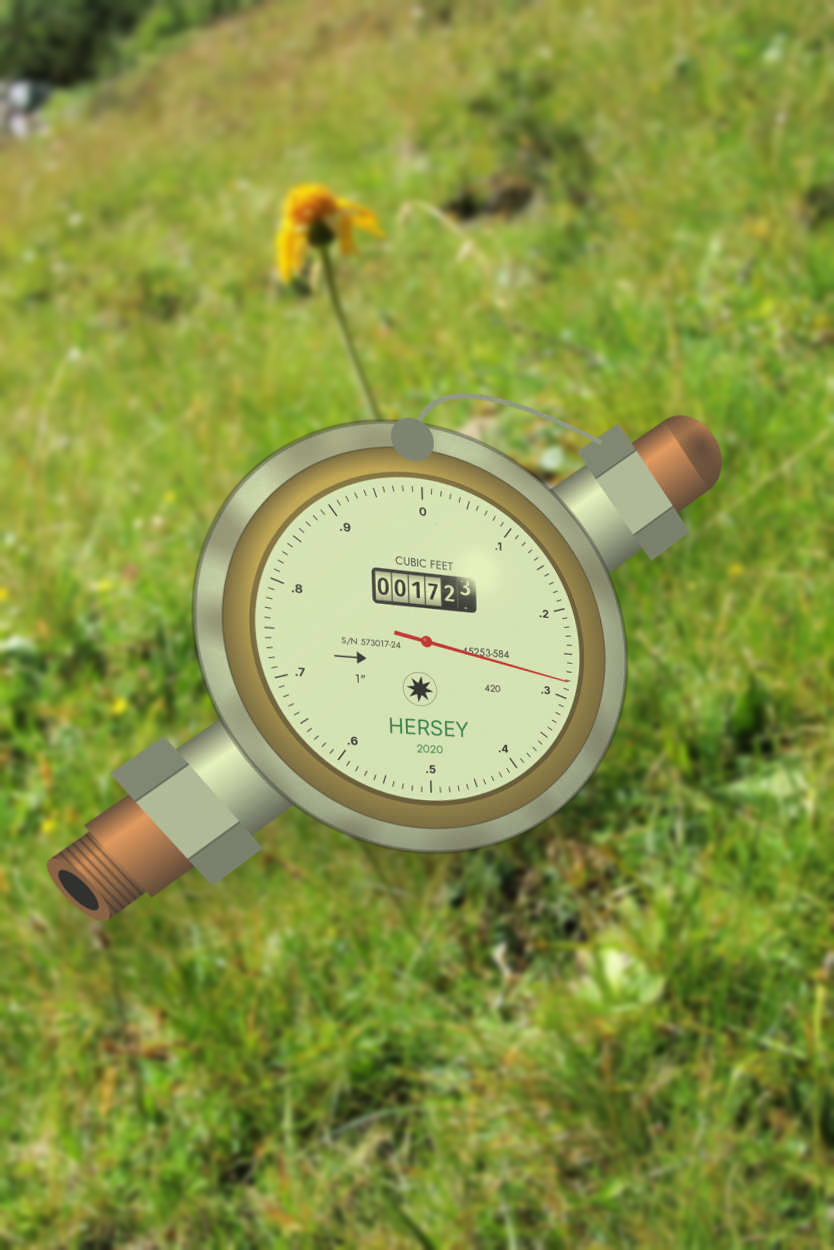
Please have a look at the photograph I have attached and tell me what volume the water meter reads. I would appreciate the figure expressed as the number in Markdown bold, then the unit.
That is **1723.28** ft³
